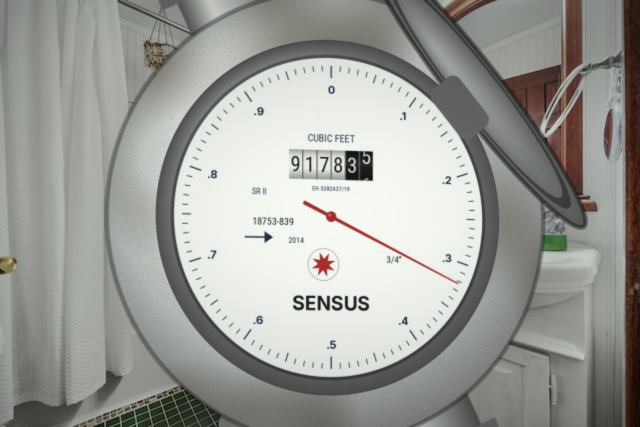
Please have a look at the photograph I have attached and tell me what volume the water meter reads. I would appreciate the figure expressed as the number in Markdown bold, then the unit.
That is **917835.32** ft³
